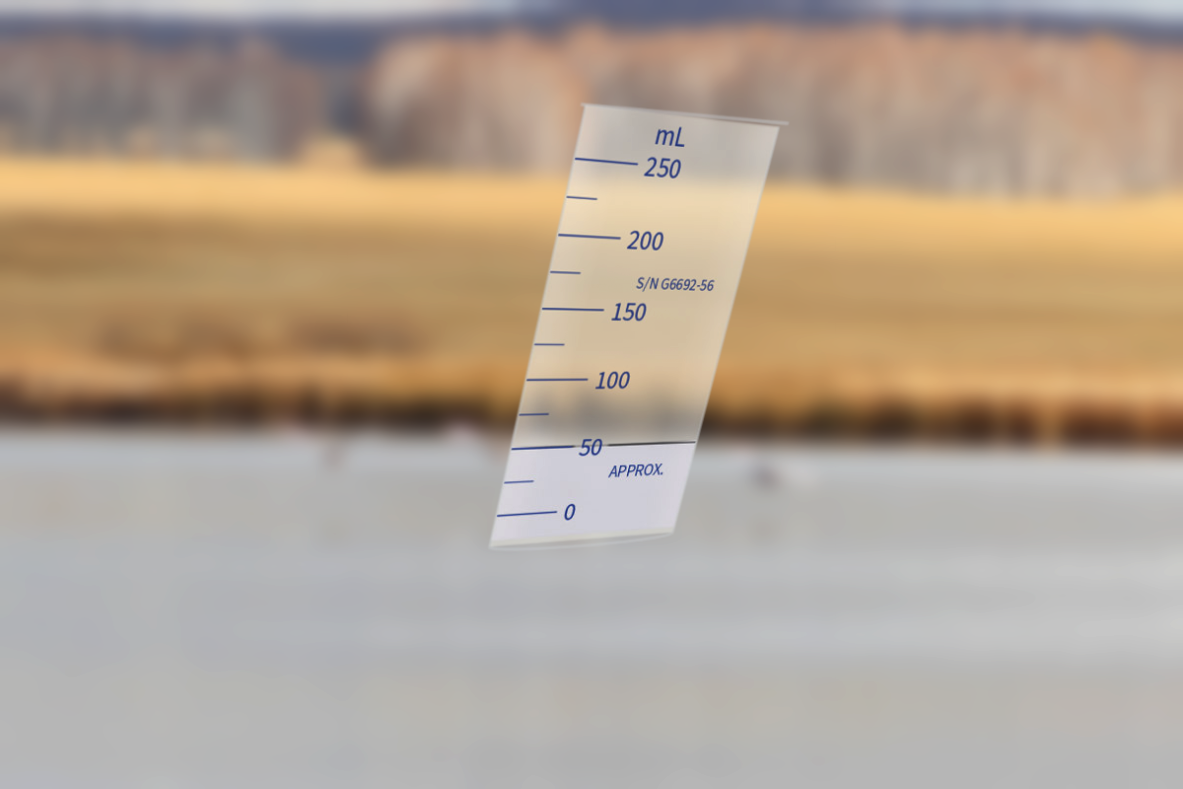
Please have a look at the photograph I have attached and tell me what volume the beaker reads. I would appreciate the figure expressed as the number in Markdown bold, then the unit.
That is **50** mL
